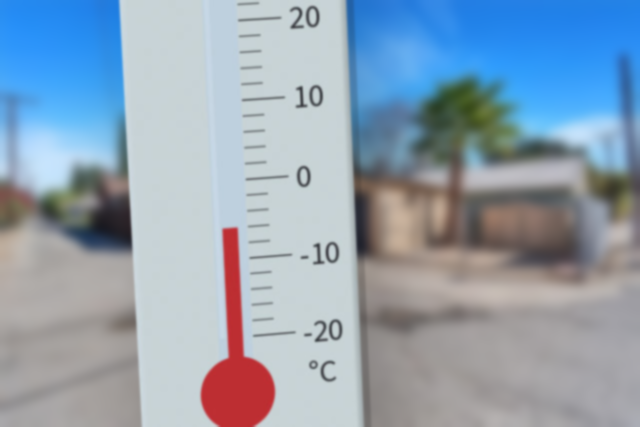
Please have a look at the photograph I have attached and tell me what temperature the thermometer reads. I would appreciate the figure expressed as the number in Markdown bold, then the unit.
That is **-6** °C
